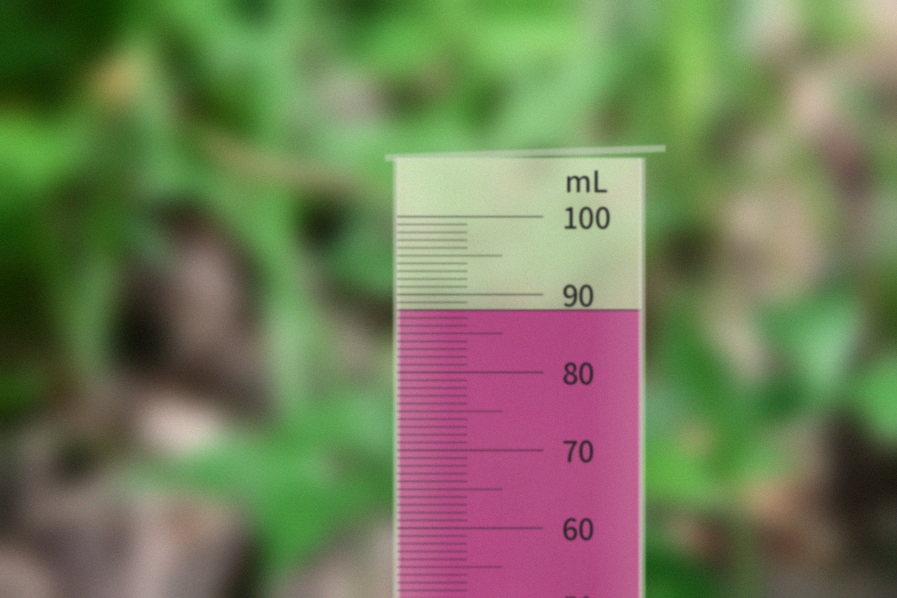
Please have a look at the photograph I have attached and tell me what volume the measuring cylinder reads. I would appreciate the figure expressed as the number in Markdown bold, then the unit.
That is **88** mL
